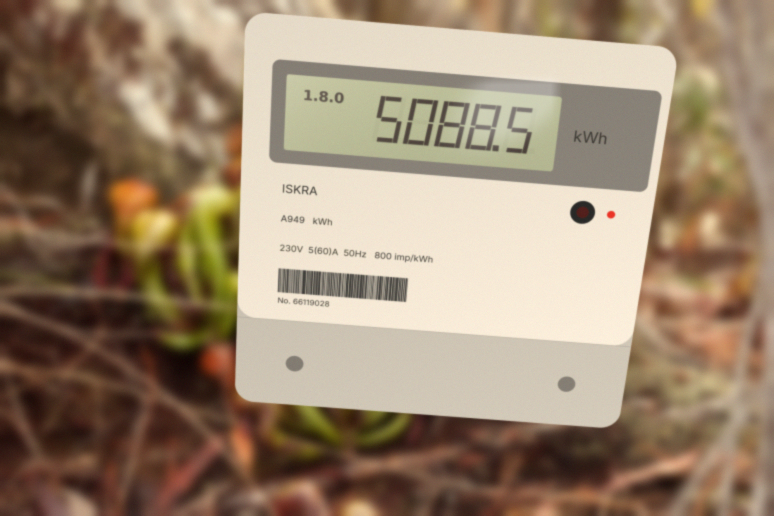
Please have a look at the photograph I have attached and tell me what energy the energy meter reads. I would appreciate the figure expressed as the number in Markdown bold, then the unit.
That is **5088.5** kWh
